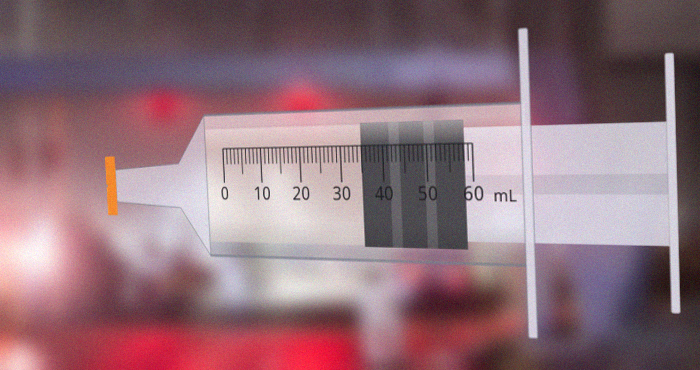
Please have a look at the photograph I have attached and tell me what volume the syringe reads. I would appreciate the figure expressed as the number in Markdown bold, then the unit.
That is **35** mL
